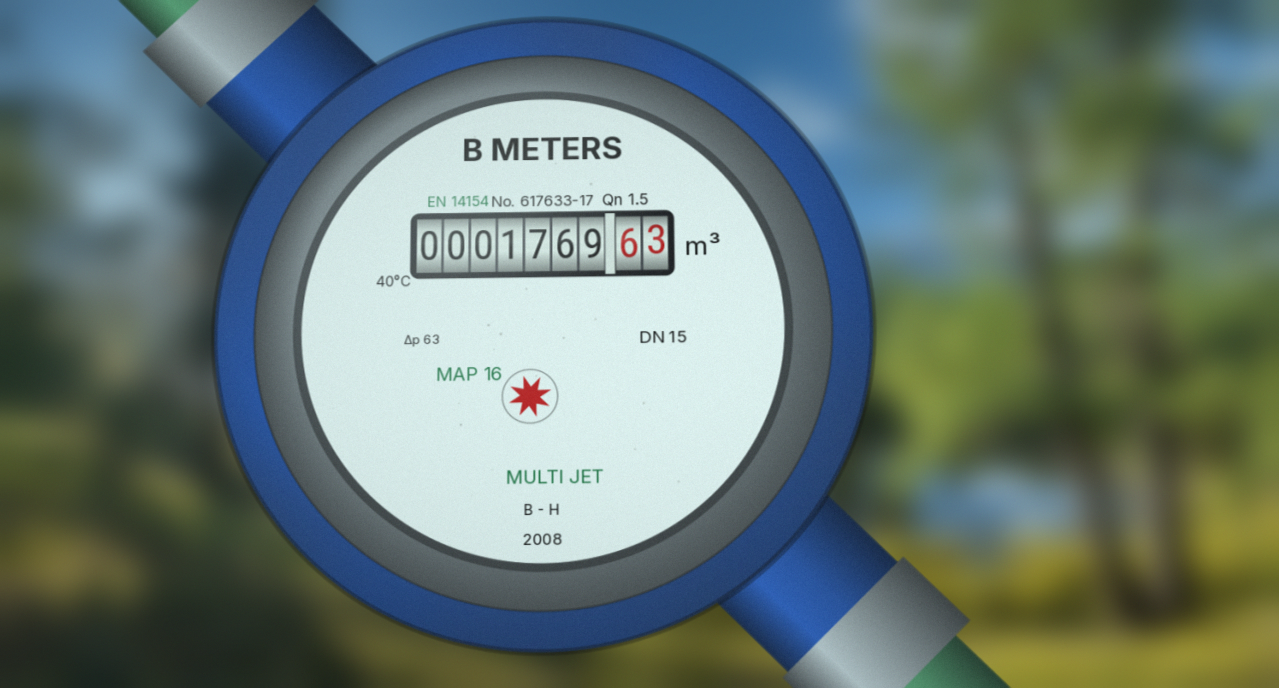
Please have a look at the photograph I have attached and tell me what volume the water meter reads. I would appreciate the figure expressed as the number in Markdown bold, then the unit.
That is **1769.63** m³
